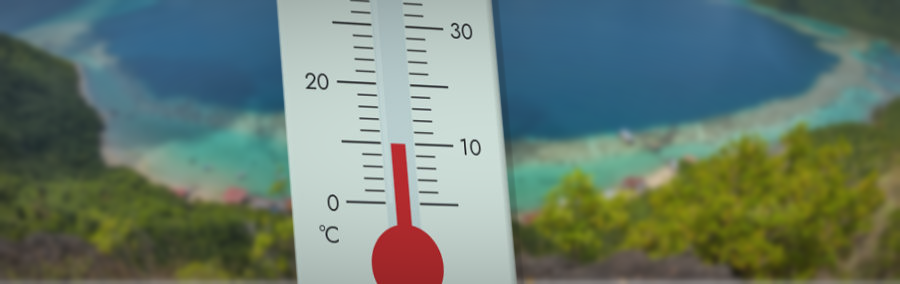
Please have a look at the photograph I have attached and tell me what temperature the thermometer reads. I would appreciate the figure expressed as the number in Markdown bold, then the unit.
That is **10** °C
